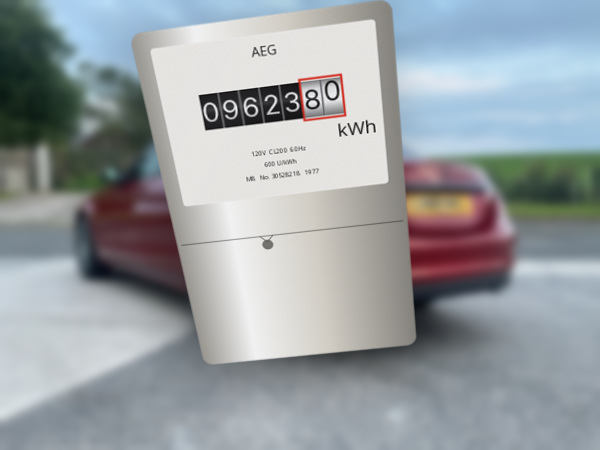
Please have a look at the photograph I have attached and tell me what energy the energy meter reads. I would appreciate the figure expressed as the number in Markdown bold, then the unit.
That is **9623.80** kWh
